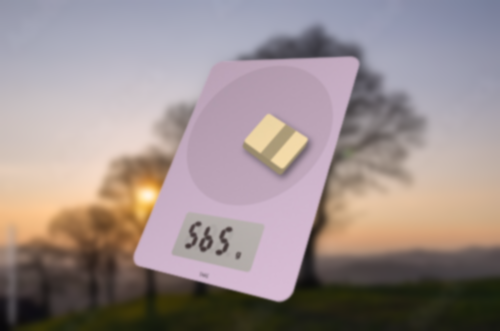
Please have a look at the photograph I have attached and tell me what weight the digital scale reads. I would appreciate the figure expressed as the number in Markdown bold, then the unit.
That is **565** g
